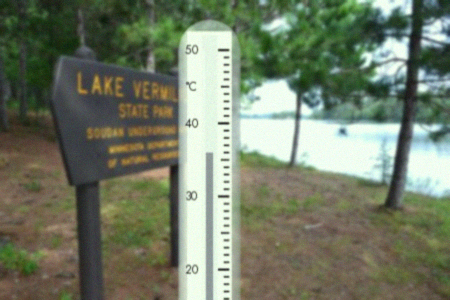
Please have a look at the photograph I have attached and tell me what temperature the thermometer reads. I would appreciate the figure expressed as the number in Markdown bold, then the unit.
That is **36** °C
